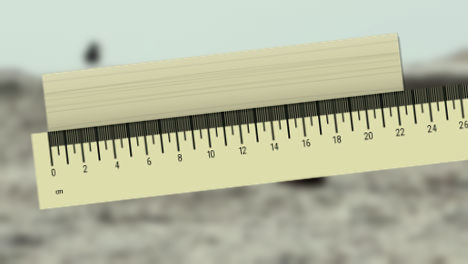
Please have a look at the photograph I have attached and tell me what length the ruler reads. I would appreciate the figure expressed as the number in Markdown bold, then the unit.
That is **22.5** cm
